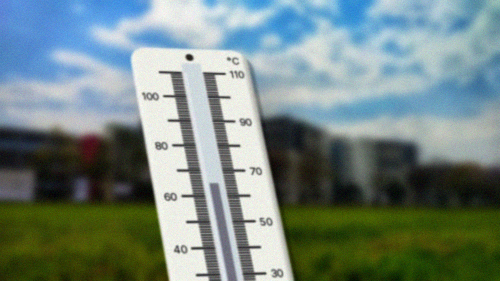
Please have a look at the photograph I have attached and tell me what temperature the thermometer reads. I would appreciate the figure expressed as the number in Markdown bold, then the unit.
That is **65** °C
